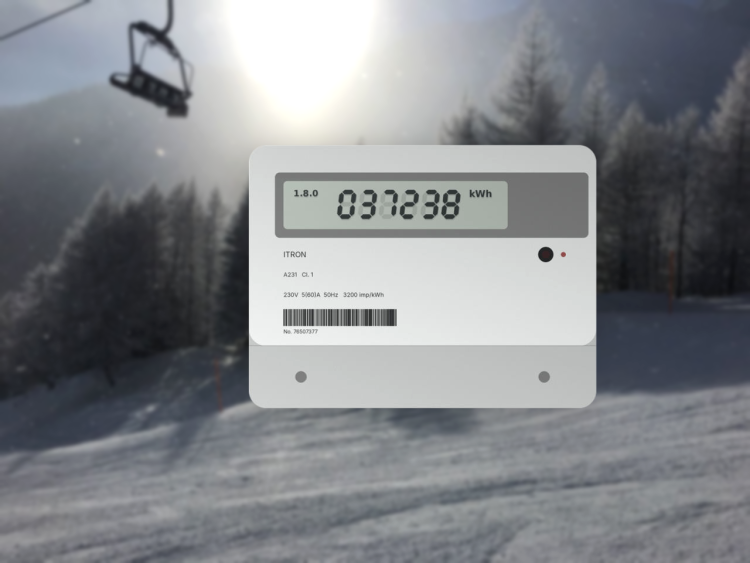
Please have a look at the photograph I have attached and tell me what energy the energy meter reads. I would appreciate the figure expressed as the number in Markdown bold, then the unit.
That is **37238** kWh
